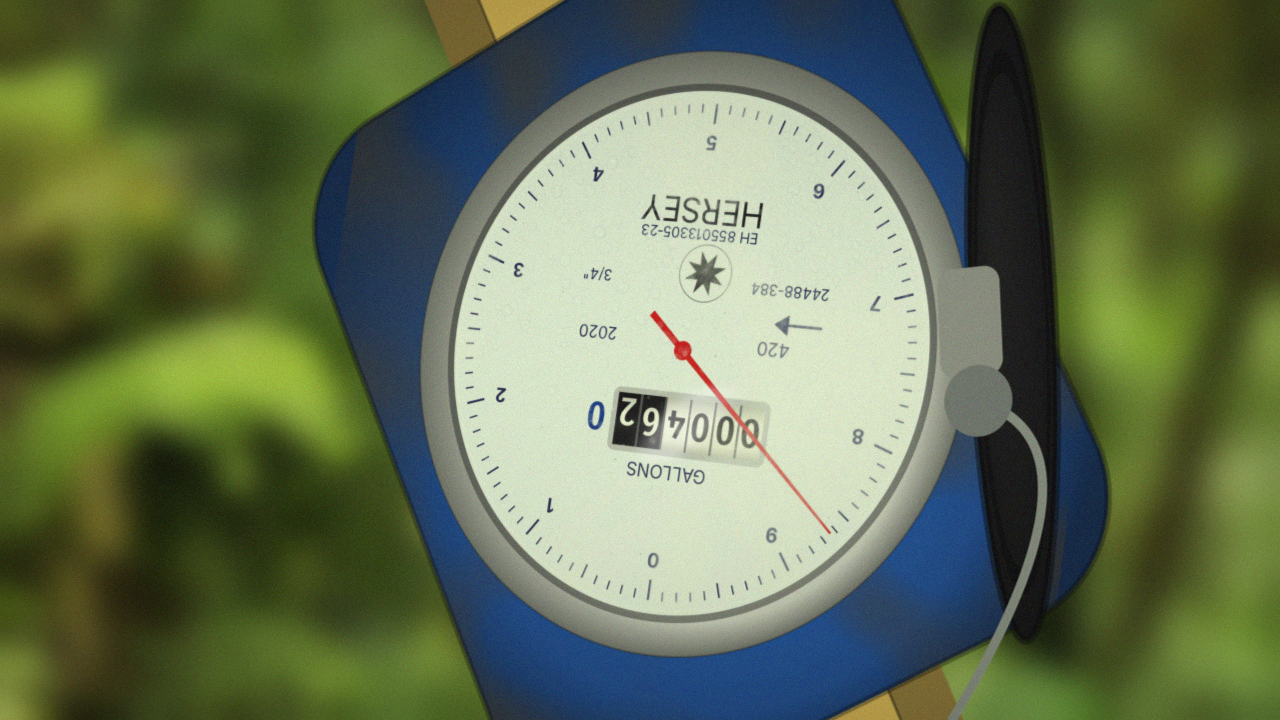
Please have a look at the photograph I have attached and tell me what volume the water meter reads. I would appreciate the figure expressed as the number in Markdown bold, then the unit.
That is **4618.6** gal
